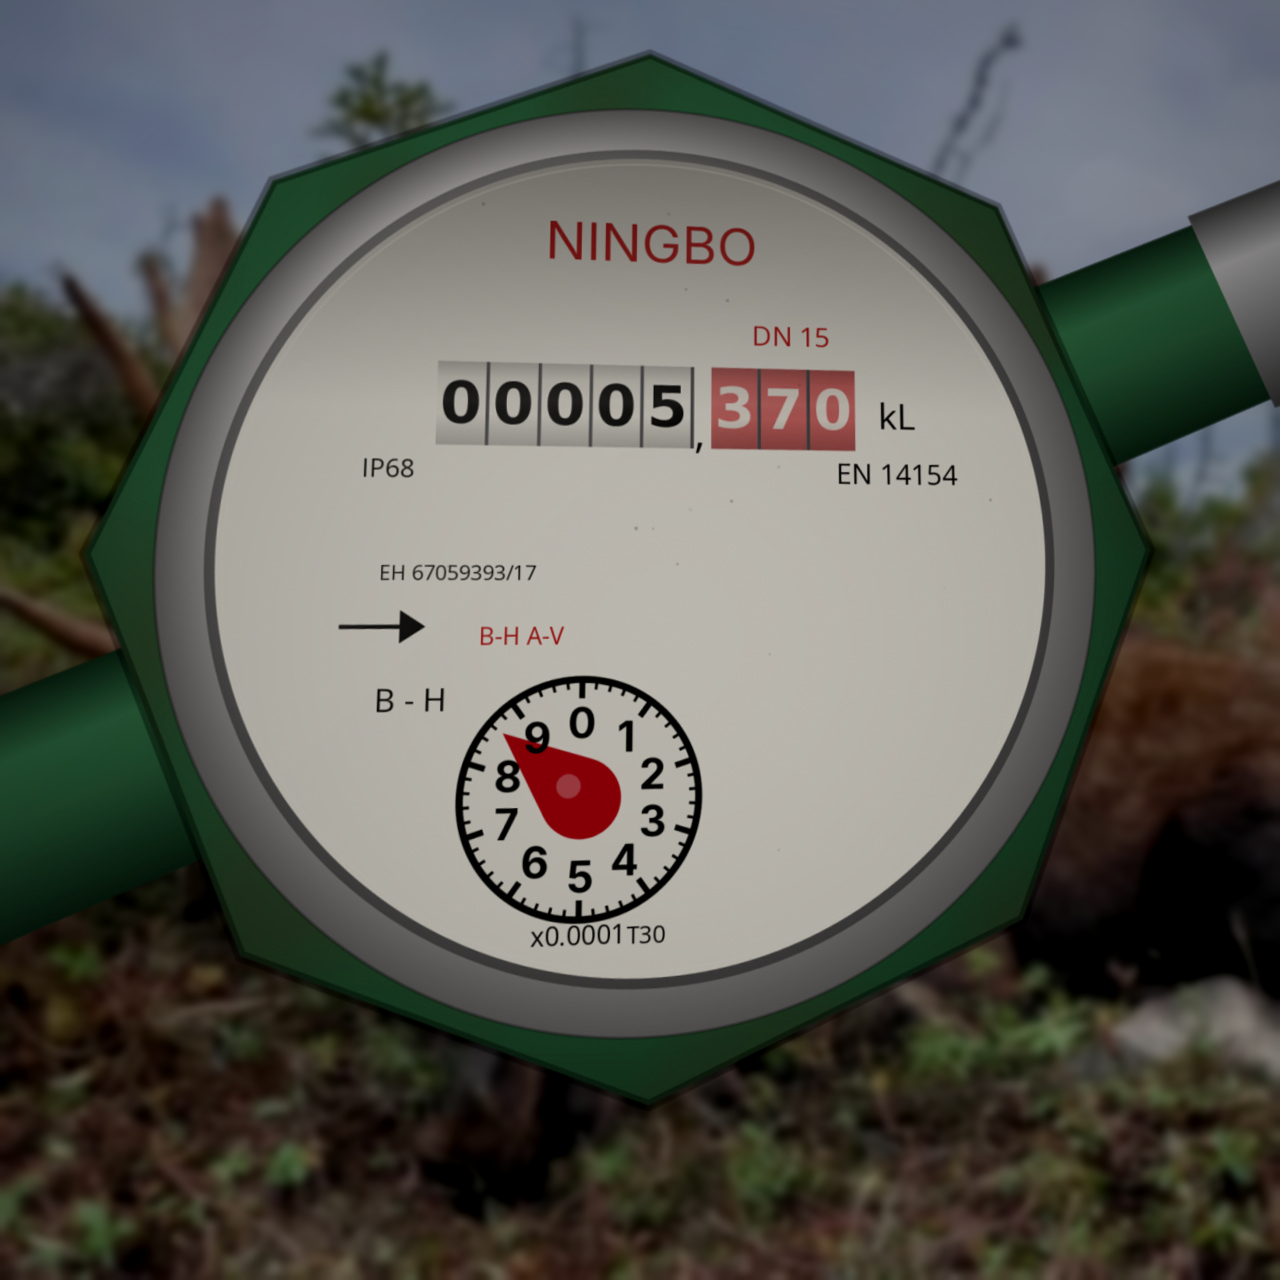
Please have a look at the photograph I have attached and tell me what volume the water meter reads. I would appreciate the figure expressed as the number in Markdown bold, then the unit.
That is **5.3708** kL
